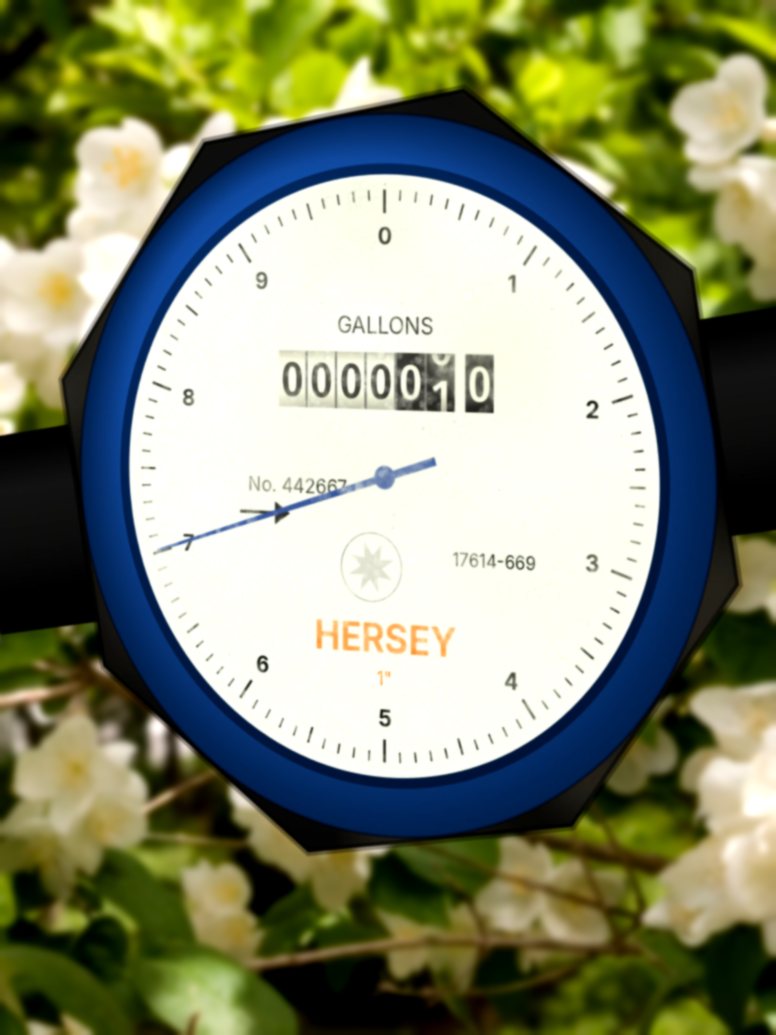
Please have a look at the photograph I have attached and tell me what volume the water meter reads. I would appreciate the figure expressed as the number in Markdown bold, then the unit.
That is **7.0** gal
